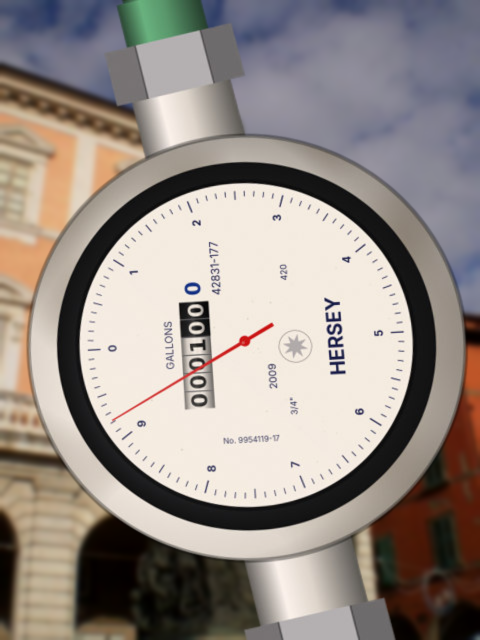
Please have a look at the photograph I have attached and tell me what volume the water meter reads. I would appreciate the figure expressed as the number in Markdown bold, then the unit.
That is **999.2** gal
